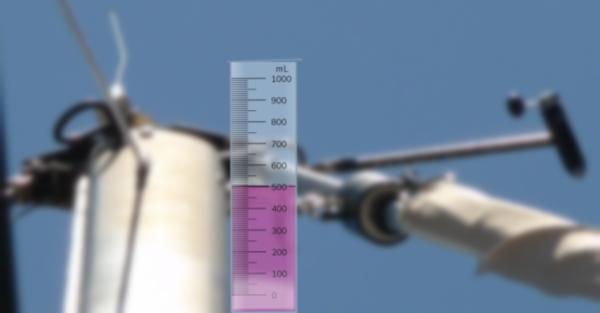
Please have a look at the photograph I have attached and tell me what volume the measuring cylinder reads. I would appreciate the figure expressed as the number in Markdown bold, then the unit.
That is **500** mL
